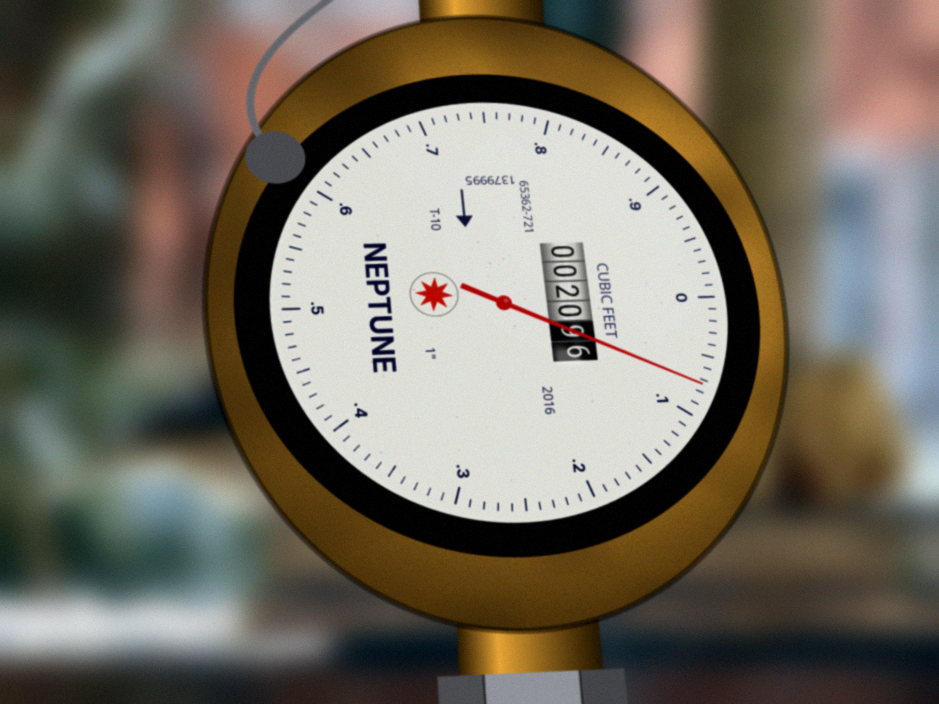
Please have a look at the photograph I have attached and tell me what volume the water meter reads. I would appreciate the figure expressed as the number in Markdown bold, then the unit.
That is **2096.07** ft³
